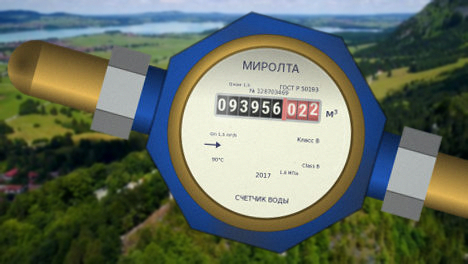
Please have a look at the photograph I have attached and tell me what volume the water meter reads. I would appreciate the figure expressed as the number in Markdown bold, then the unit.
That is **93956.022** m³
